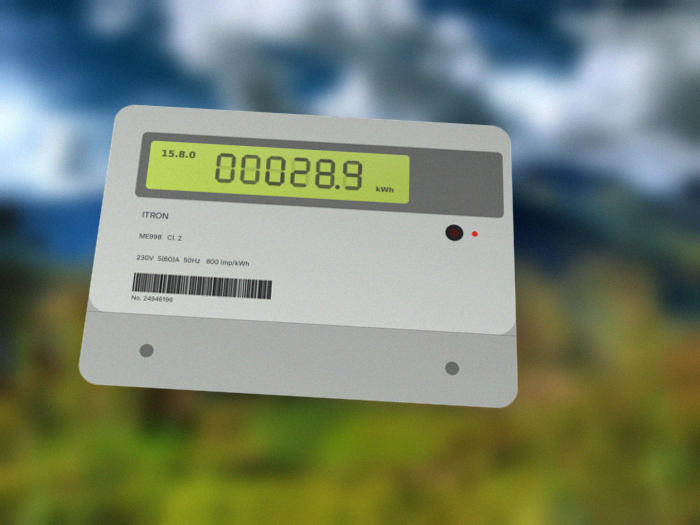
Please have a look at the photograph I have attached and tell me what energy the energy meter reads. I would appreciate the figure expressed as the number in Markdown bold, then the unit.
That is **28.9** kWh
